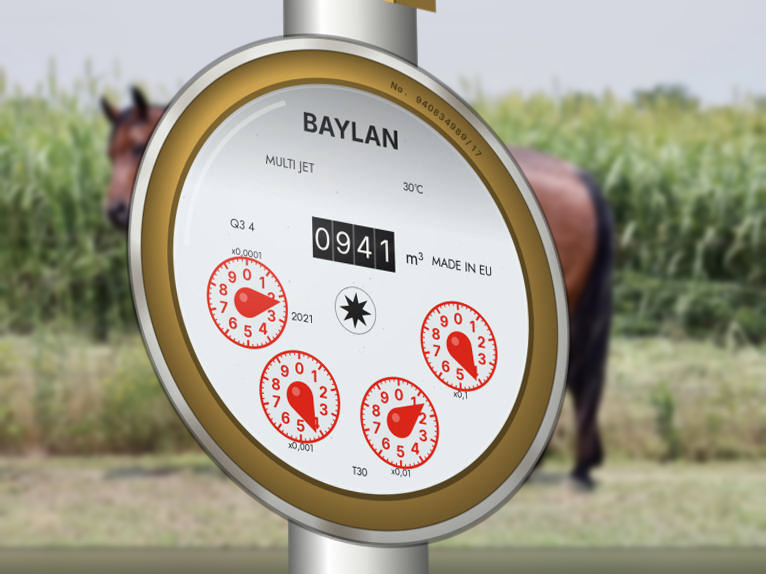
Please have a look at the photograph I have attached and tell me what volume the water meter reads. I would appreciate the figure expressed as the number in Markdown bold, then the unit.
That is **941.4142** m³
